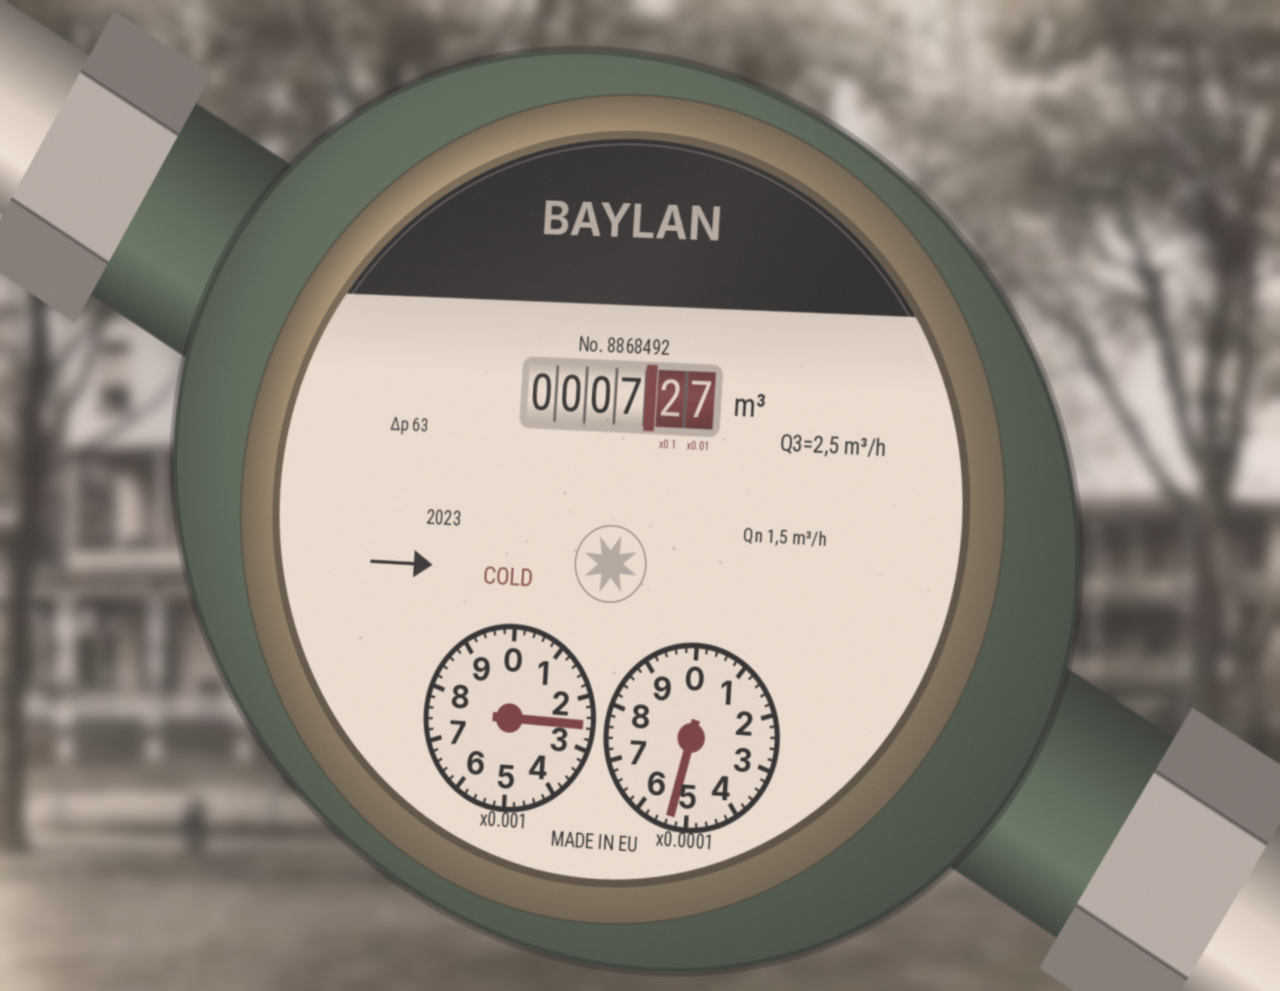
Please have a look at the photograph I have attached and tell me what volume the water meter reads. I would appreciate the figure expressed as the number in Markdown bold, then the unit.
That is **7.2725** m³
